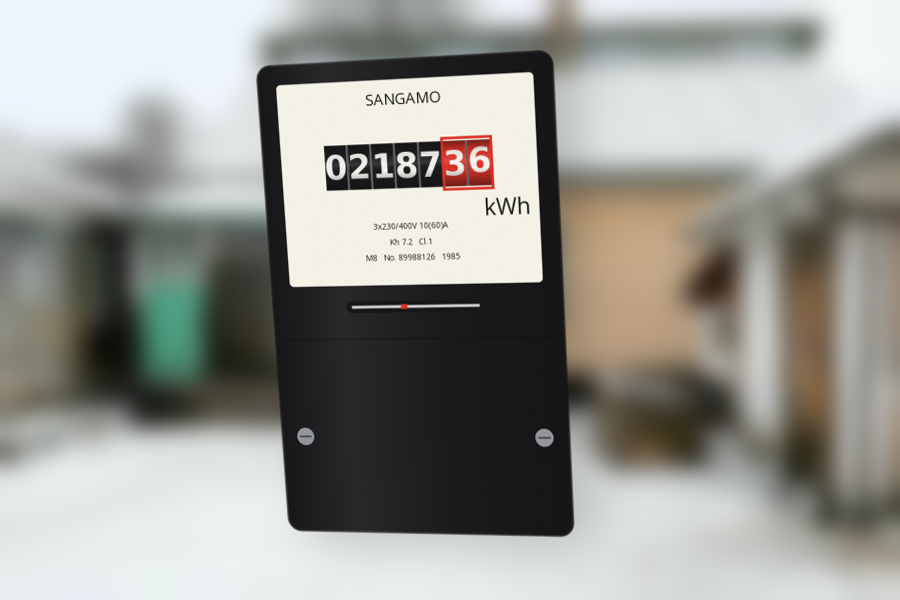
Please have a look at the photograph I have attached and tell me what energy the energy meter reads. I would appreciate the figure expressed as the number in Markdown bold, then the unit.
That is **2187.36** kWh
